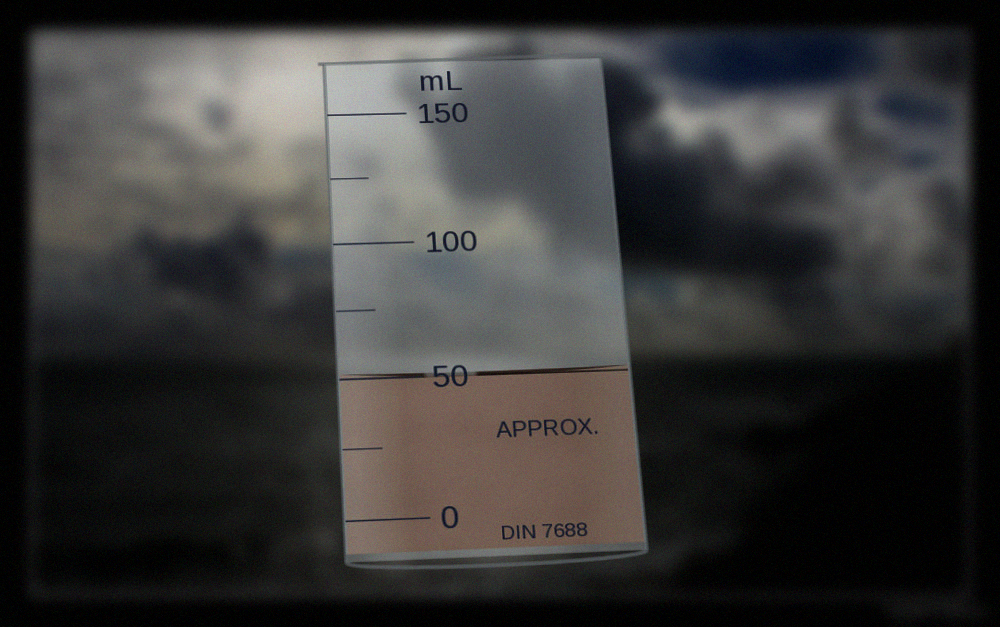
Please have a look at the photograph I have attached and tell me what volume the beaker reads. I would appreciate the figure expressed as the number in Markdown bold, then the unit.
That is **50** mL
